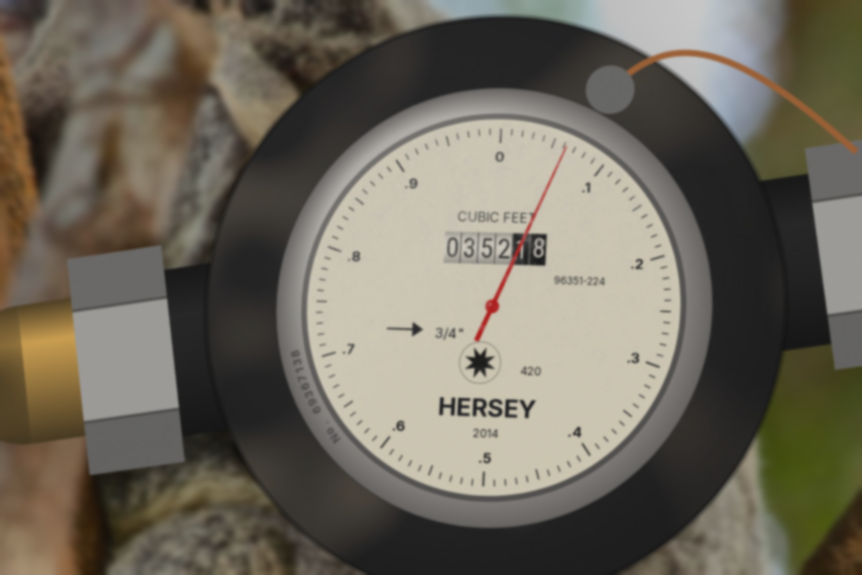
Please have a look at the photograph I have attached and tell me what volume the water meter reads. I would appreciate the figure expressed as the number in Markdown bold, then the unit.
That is **35218.06** ft³
